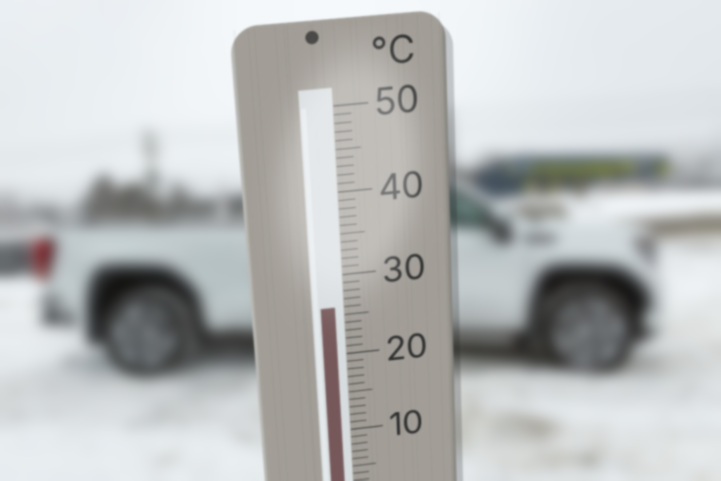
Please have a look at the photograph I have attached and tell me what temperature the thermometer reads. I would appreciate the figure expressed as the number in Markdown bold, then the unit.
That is **26** °C
